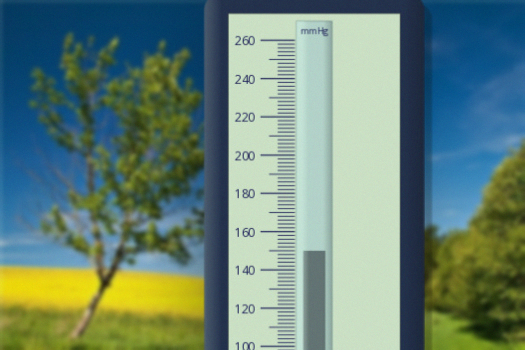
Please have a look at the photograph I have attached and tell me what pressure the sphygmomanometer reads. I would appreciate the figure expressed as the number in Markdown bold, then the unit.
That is **150** mmHg
